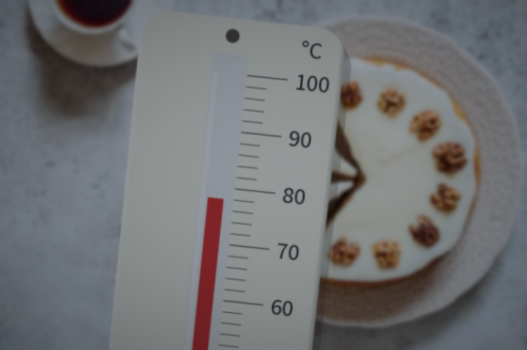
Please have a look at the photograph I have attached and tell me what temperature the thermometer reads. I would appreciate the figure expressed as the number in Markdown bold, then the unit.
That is **78** °C
